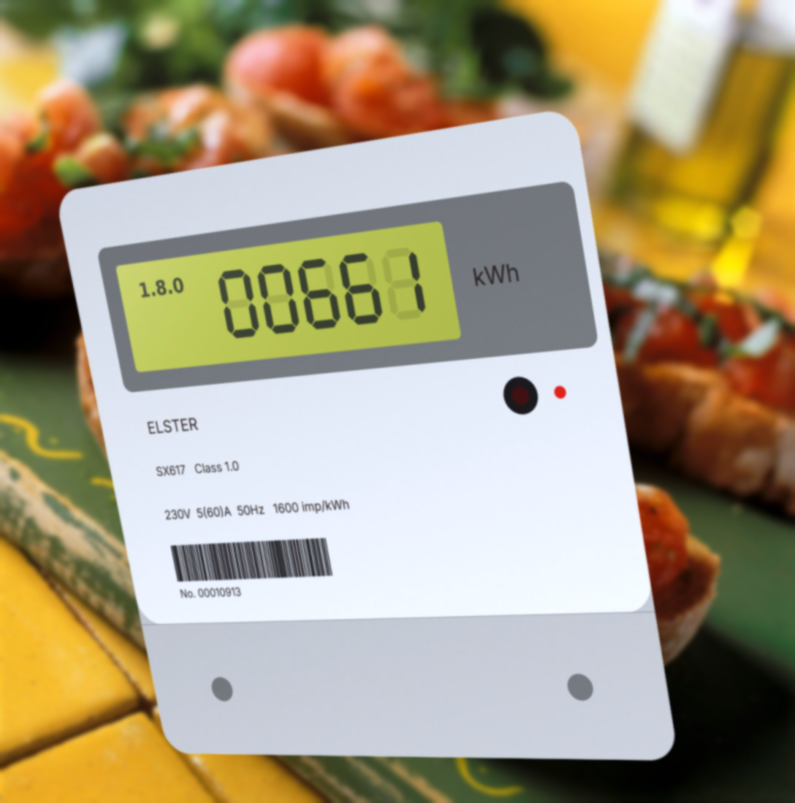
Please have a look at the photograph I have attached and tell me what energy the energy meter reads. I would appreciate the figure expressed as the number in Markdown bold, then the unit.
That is **661** kWh
